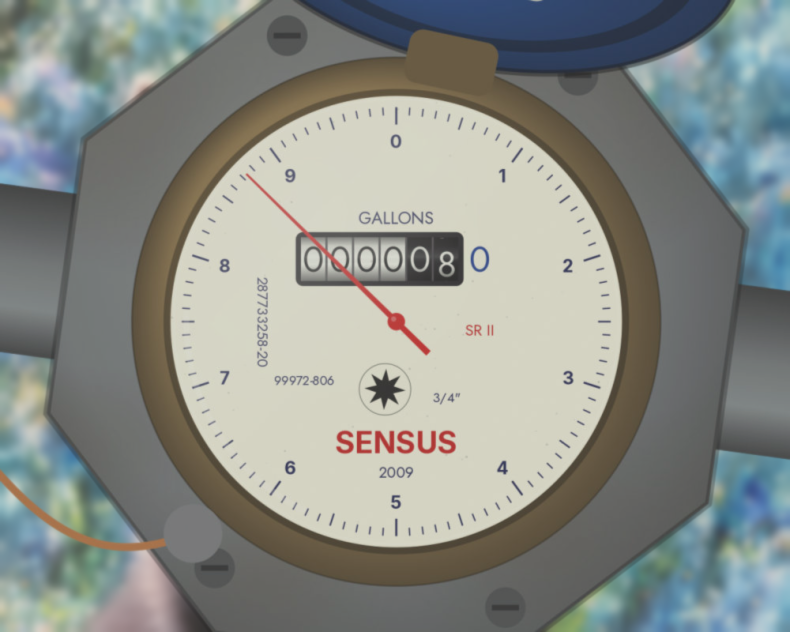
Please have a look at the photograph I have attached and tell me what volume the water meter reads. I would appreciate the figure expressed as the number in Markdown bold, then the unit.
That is **78.7** gal
